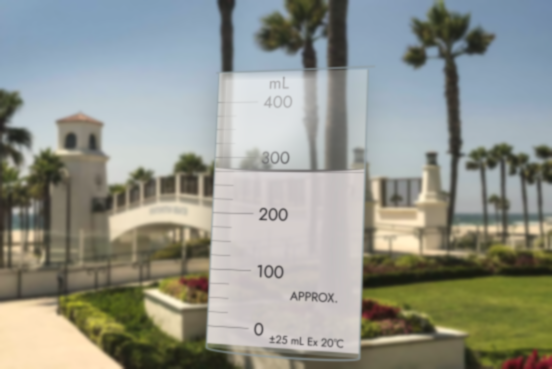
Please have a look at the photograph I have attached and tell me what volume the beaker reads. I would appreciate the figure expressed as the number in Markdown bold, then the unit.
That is **275** mL
